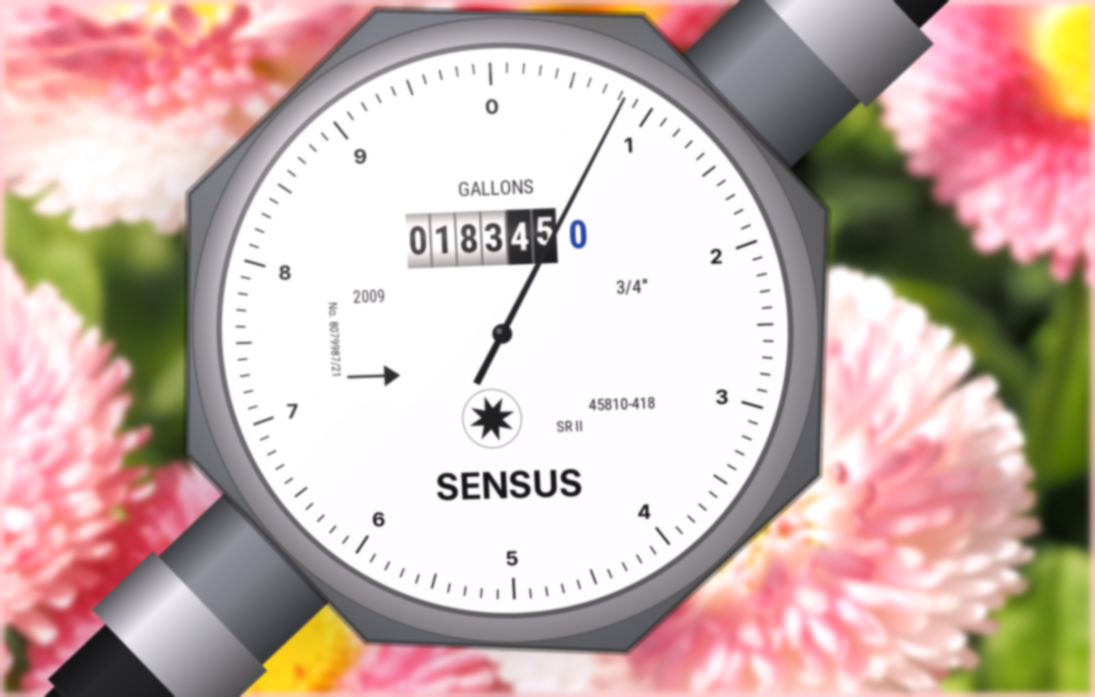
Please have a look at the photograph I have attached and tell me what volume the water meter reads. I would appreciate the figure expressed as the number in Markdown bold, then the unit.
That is **183450.8** gal
